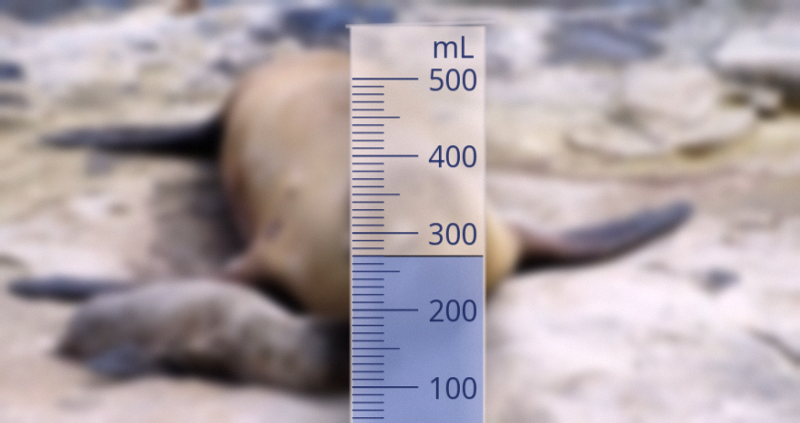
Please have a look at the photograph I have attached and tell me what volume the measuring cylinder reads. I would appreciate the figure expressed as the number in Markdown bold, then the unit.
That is **270** mL
